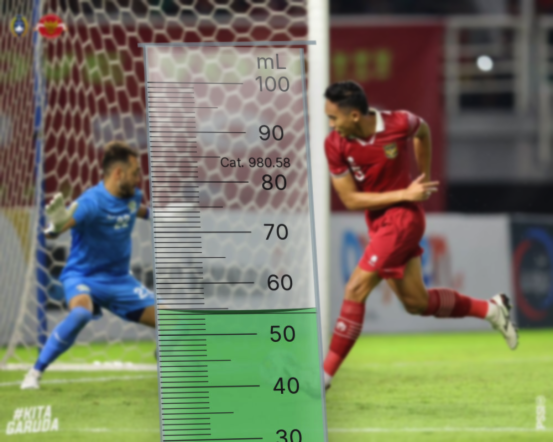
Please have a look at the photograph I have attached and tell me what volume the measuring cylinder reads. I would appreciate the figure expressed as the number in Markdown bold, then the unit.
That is **54** mL
